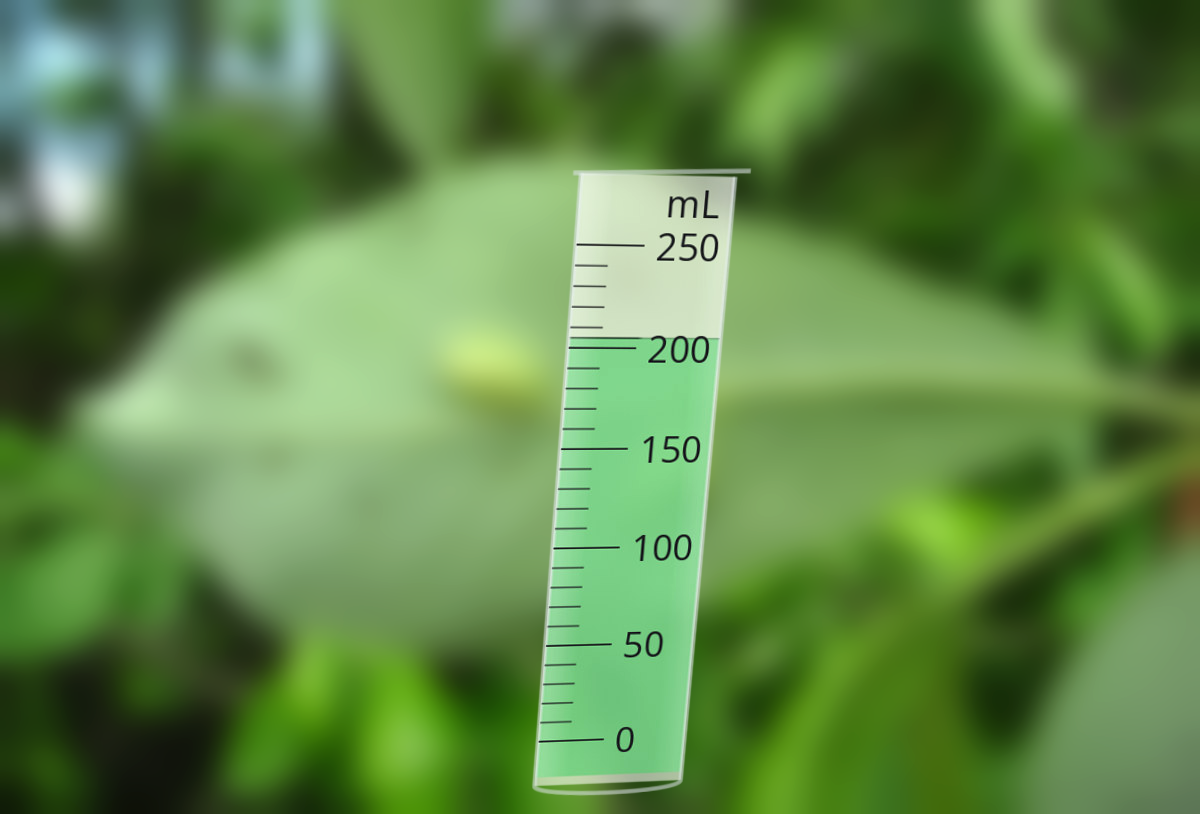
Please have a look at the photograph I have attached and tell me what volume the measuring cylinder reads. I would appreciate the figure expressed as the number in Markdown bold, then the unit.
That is **205** mL
